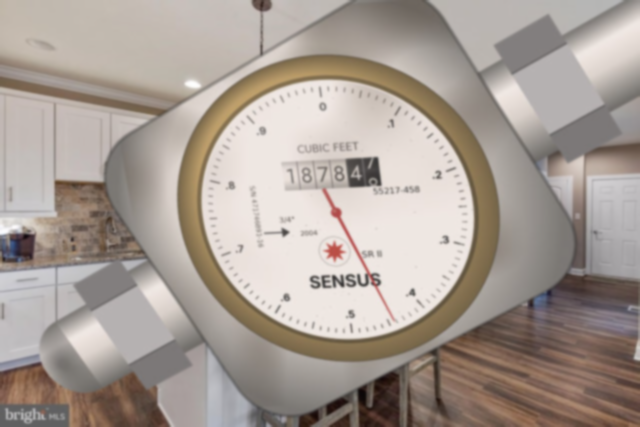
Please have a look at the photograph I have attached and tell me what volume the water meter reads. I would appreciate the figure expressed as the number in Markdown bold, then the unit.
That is **187847.44** ft³
